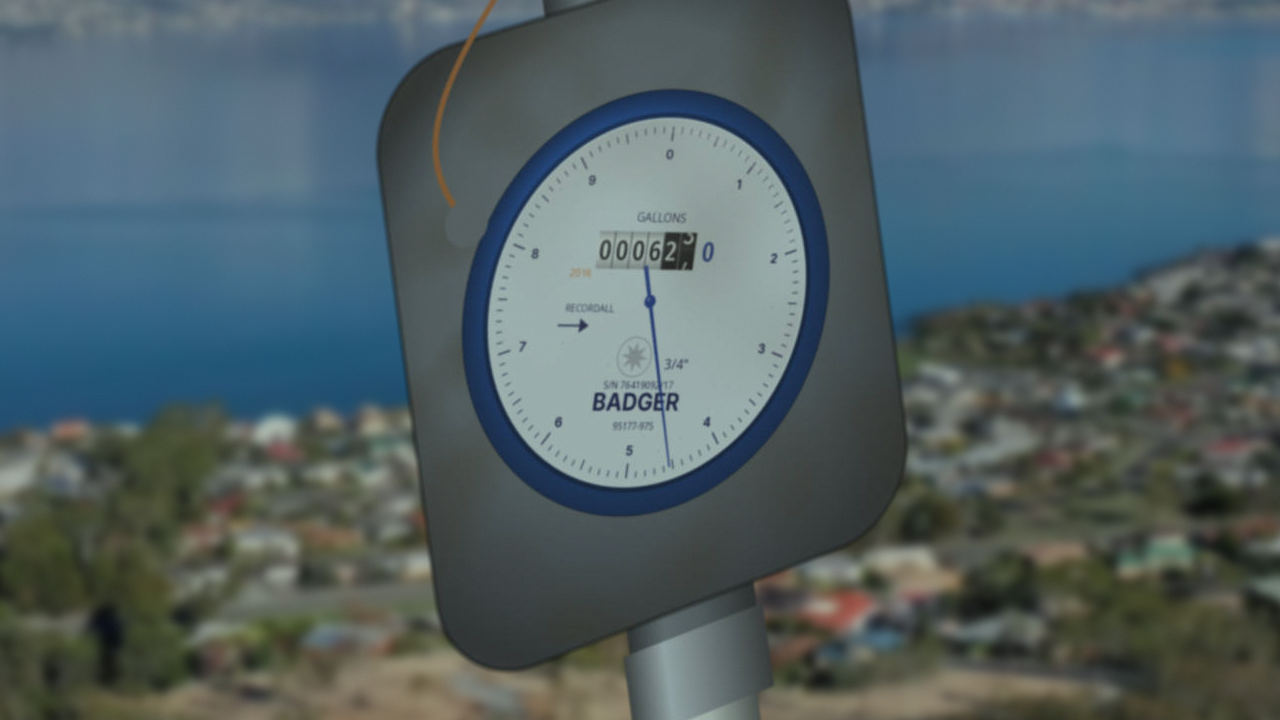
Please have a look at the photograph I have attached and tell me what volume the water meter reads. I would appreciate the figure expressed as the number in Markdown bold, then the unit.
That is **6234.5** gal
